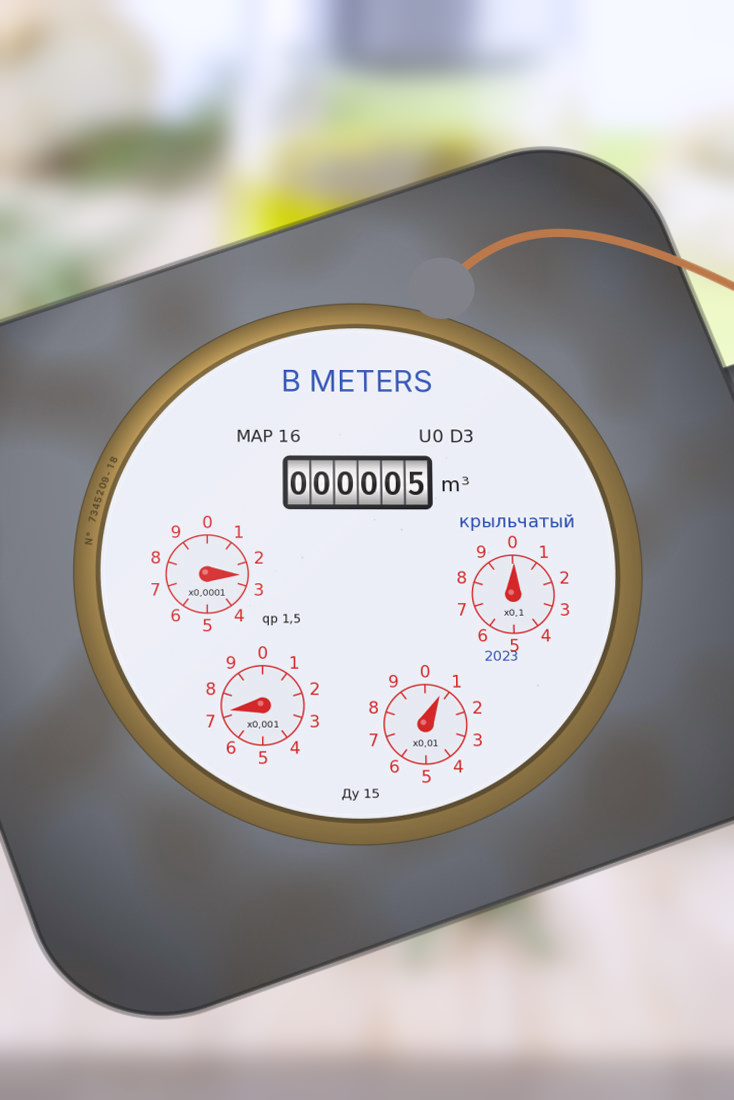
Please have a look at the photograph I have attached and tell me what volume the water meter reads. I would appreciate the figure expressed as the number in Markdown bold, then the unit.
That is **5.0072** m³
